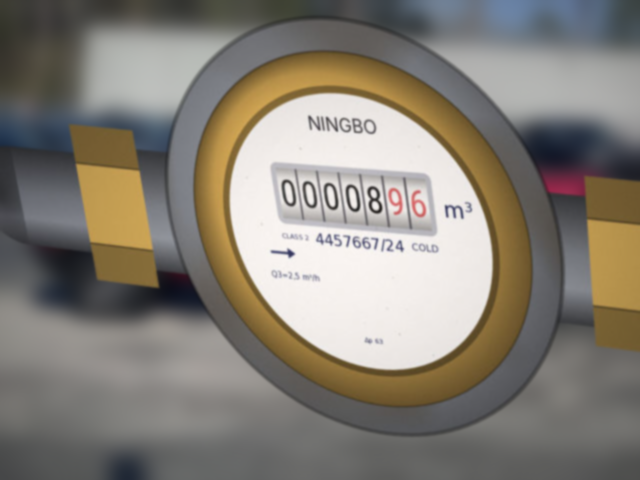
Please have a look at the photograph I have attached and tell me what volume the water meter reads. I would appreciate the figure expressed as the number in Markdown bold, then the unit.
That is **8.96** m³
